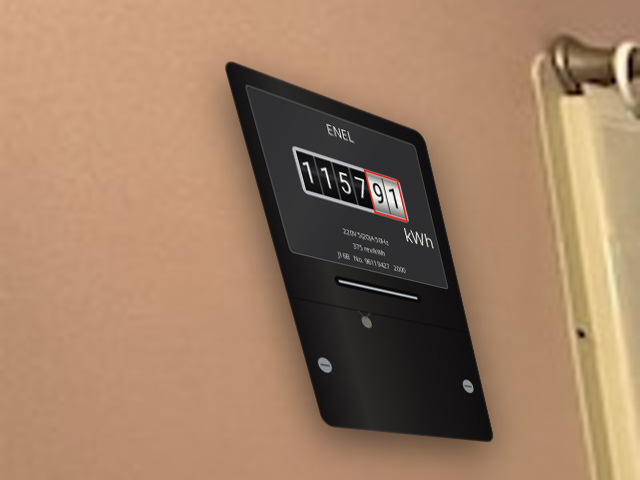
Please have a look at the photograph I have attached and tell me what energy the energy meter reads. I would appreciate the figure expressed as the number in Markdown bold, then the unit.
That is **1157.91** kWh
